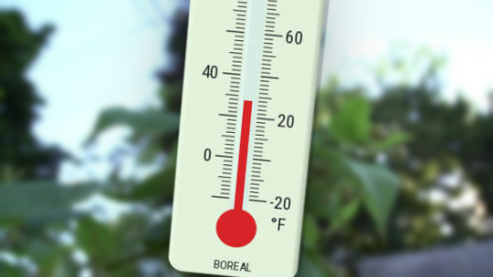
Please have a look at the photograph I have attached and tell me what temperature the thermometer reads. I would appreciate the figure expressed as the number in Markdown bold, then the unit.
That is **28** °F
